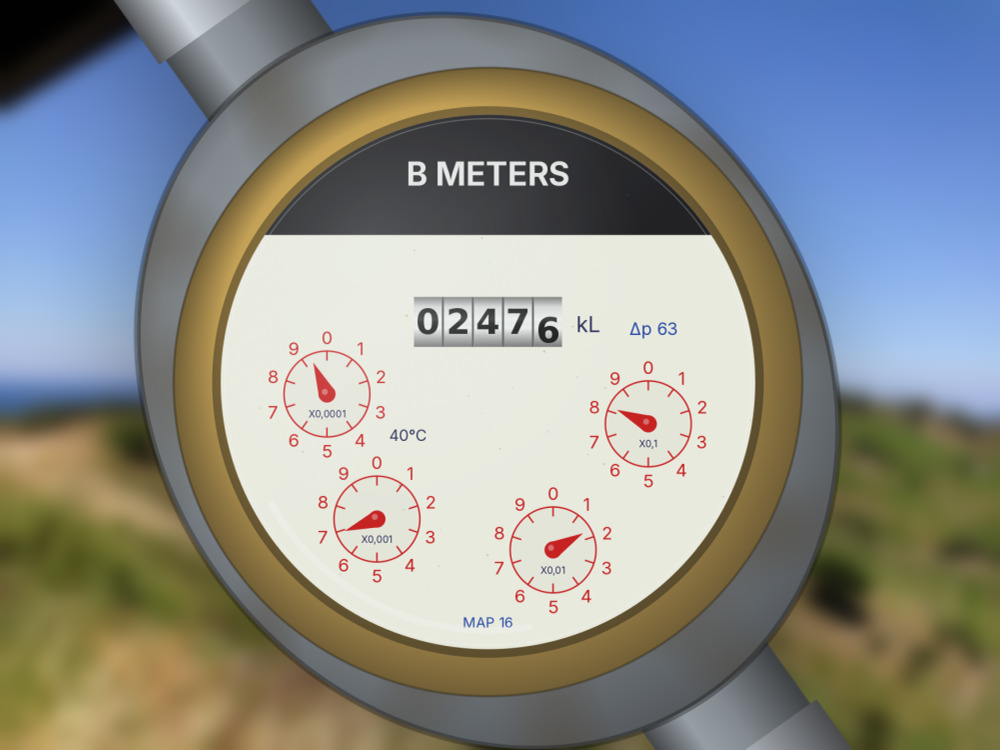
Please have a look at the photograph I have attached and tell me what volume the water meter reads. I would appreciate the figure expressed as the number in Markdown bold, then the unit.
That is **2475.8169** kL
